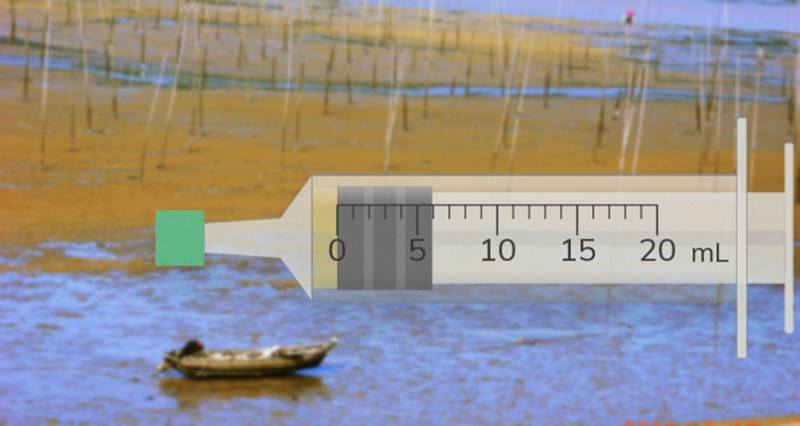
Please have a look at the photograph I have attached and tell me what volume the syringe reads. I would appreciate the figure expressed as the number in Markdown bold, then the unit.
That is **0** mL
